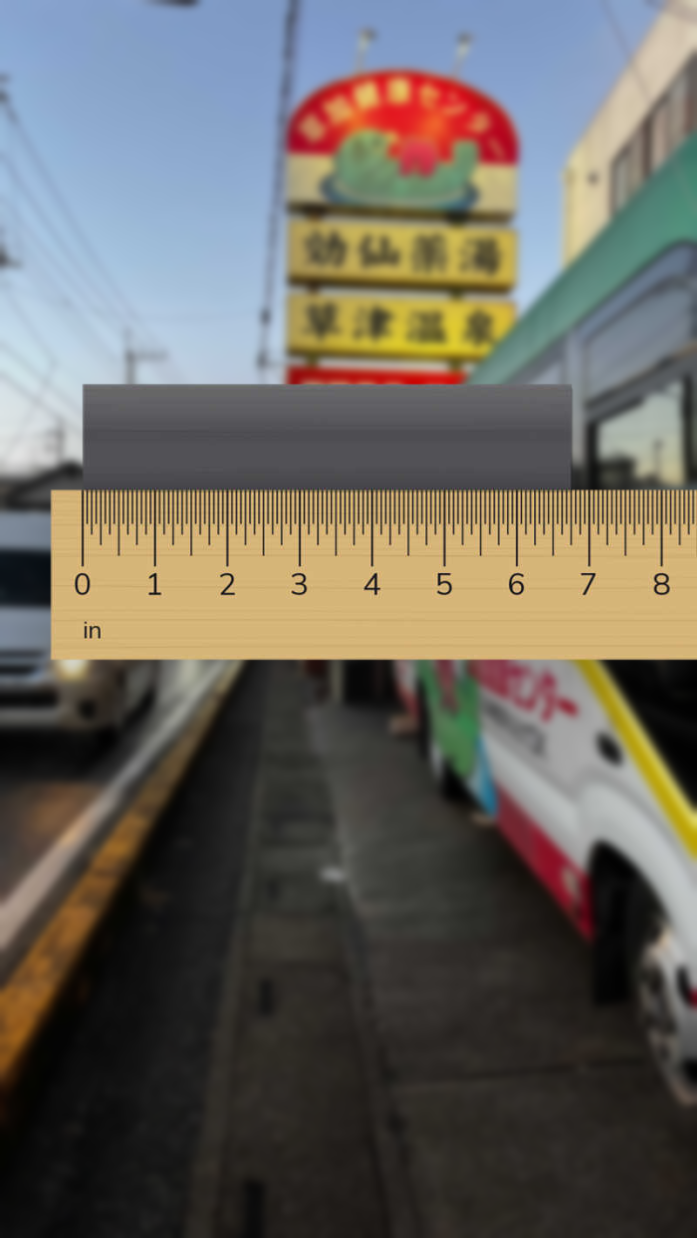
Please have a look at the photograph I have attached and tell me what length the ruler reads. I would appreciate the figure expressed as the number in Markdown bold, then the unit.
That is **6.75** in
